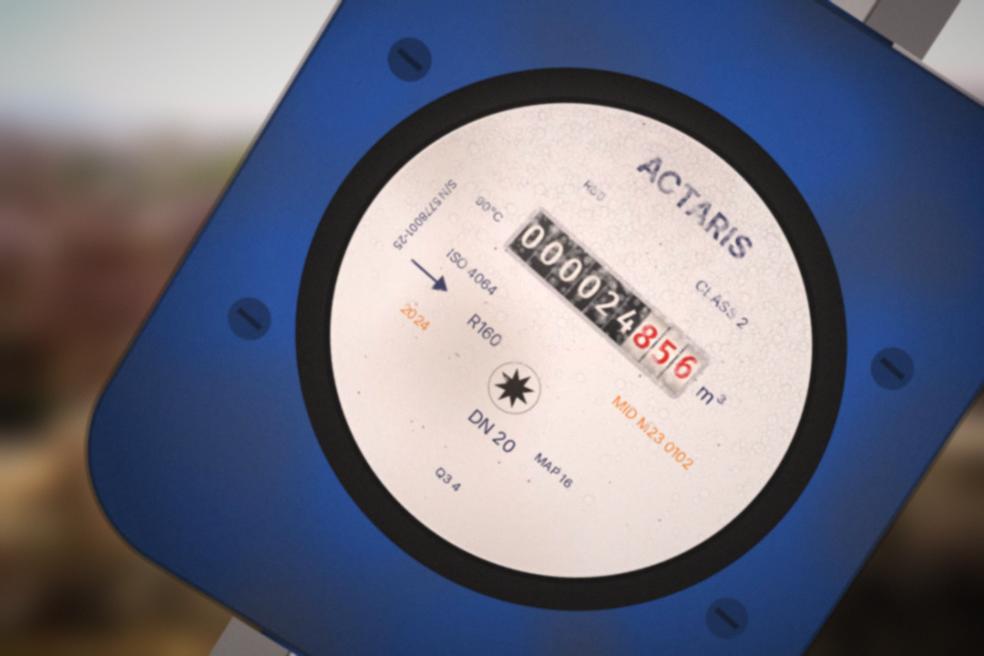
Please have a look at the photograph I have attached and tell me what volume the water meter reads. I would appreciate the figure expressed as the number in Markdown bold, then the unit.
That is **24.856** m³
